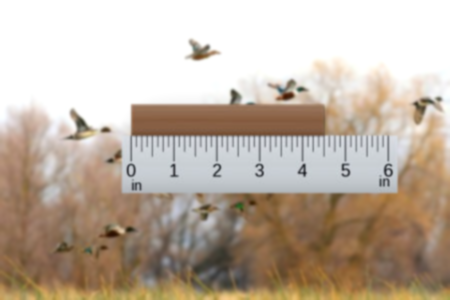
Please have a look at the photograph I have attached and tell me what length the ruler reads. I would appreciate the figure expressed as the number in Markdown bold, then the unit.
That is **4.5** in
